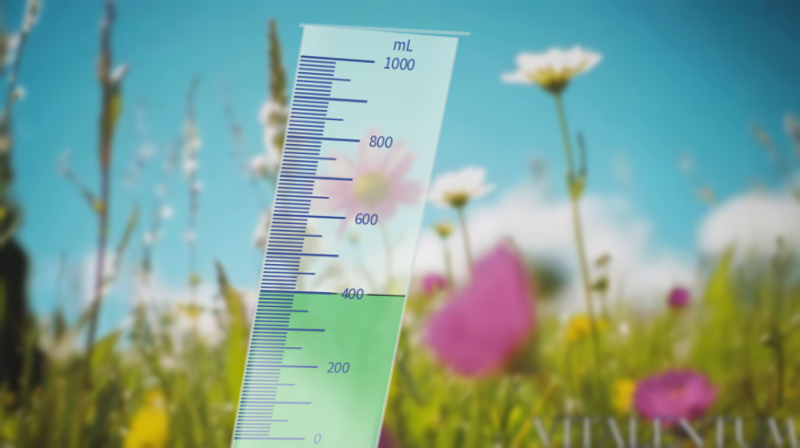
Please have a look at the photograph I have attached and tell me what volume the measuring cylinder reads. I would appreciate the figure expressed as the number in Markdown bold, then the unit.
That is **400** mL
